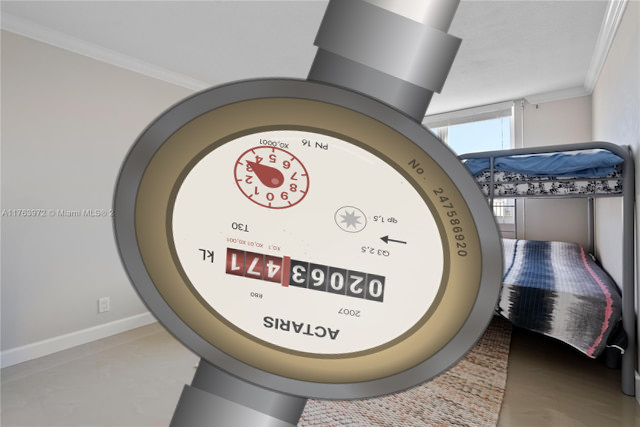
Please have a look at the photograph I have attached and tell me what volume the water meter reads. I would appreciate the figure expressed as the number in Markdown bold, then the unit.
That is **2063.4713** kL
